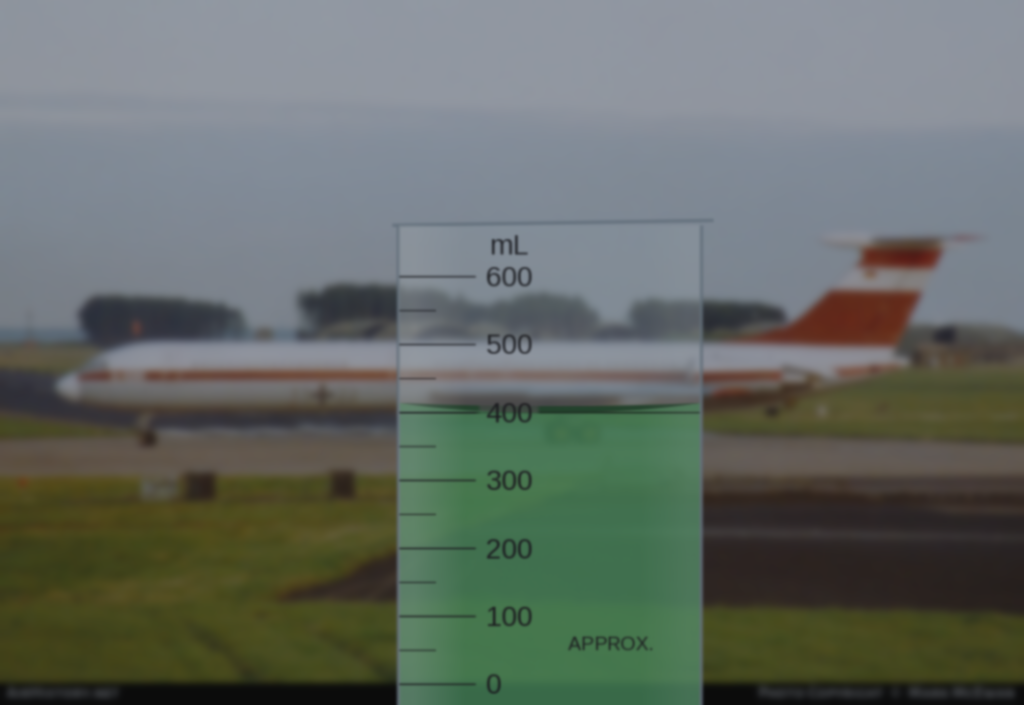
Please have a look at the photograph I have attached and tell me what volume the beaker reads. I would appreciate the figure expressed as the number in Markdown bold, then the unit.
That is **400** mL
